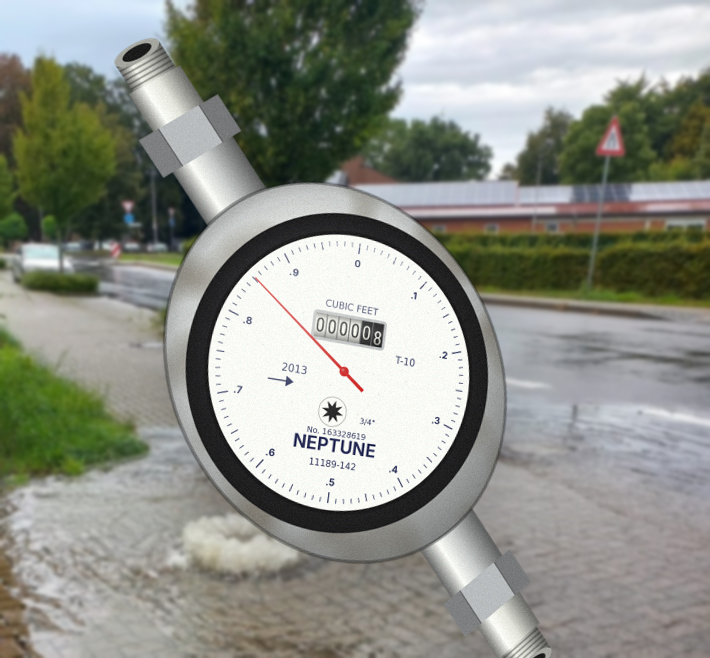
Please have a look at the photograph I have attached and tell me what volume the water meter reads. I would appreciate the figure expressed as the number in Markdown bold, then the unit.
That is **7.85** ft³
